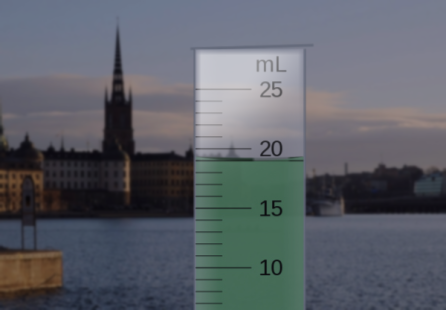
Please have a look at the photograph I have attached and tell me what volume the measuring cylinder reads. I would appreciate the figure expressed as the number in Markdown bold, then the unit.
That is **19** mL
